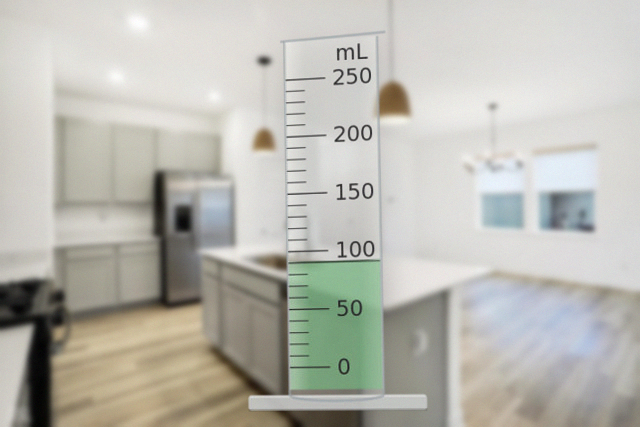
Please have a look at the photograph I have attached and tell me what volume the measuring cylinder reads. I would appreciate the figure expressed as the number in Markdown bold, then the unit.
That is **90** mL
